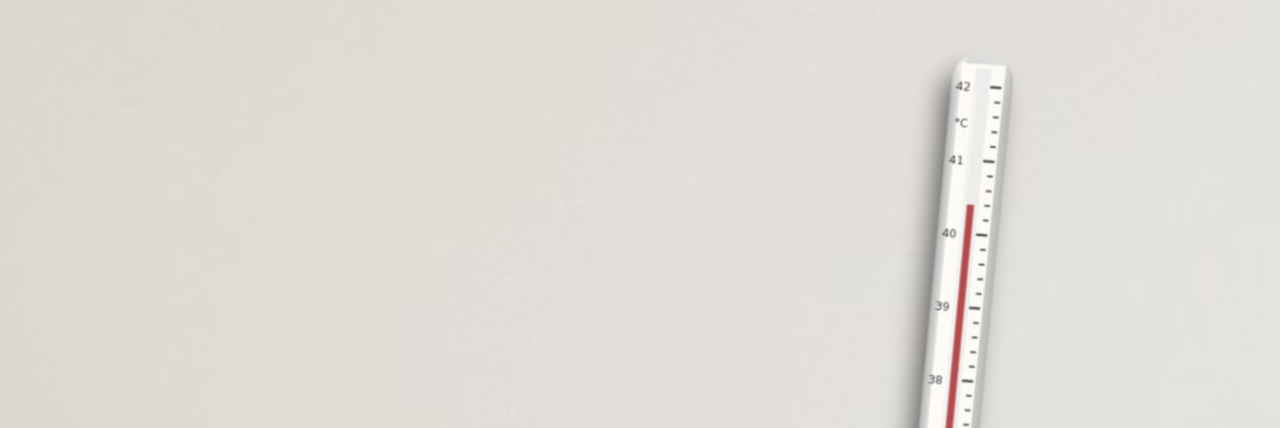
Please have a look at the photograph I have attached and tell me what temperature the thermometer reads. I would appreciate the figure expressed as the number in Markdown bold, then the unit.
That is **40.4** °C
